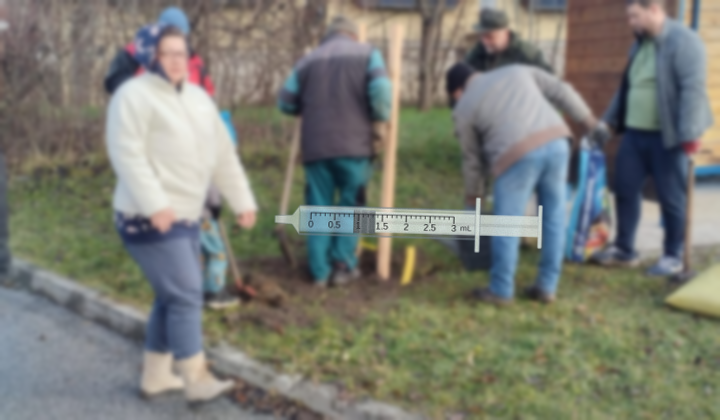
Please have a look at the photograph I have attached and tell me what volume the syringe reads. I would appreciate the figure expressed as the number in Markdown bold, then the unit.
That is **0.9** mL
